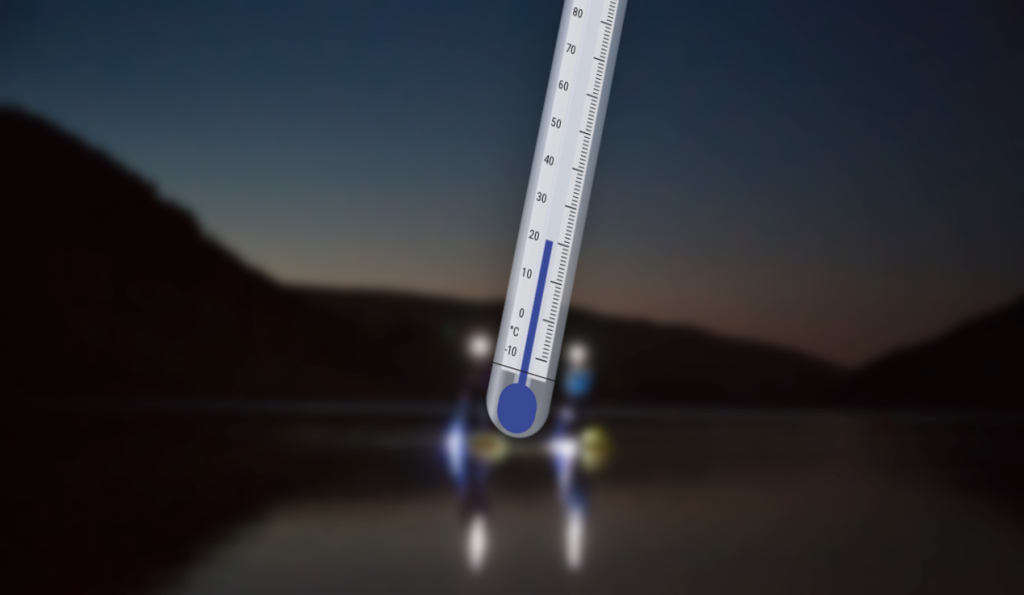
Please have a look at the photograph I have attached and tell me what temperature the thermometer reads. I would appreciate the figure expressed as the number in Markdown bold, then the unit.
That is **20** °C
